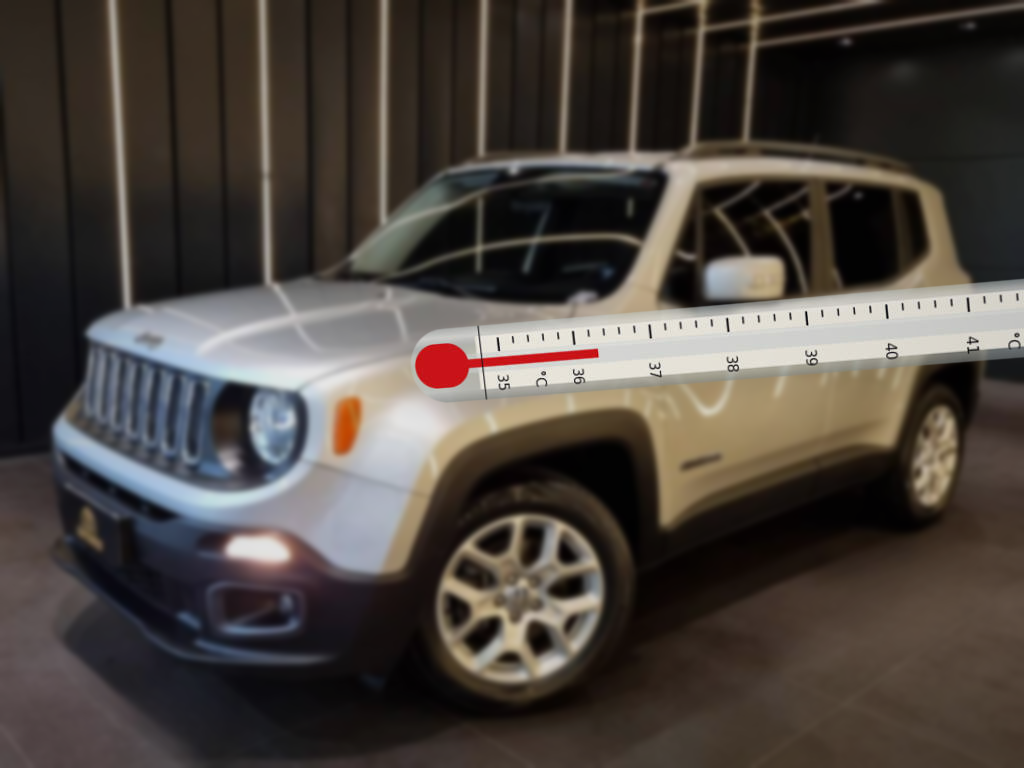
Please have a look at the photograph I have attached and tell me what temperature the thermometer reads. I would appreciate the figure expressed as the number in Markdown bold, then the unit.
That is **36.3** °C
